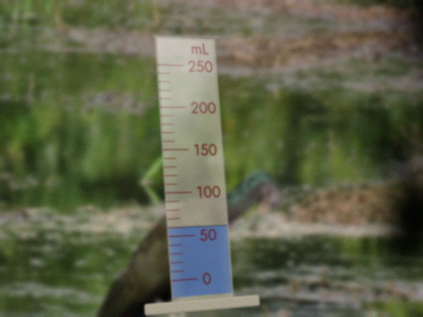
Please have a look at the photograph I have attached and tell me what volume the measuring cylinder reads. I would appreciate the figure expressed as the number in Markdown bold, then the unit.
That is **60** mL
